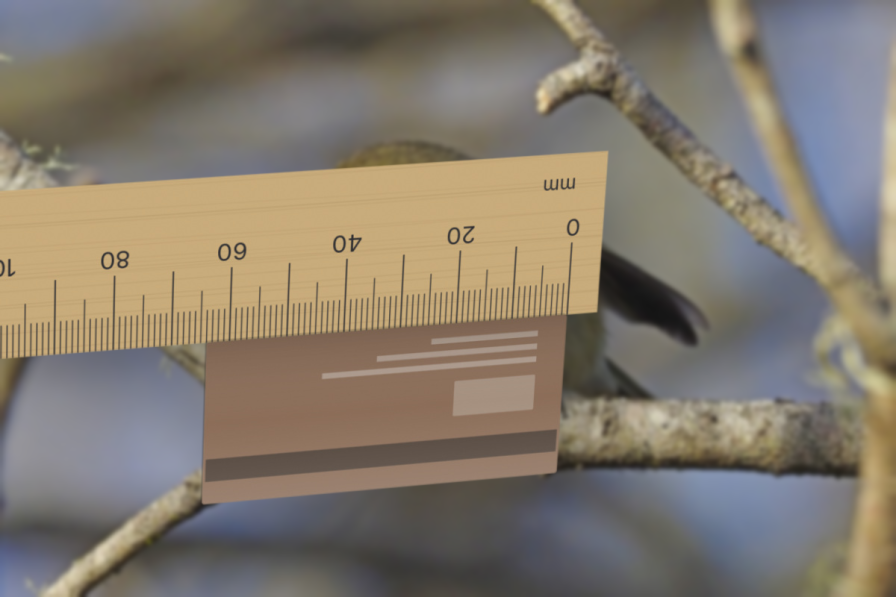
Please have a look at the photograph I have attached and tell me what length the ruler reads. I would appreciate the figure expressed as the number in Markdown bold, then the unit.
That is **64** mm
